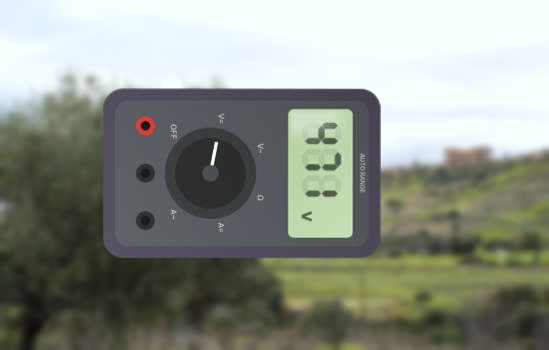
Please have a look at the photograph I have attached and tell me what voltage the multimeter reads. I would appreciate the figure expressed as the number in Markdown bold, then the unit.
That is **471** V
